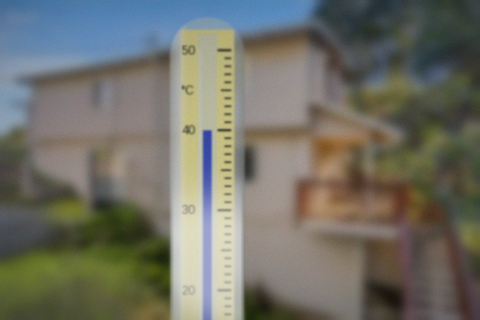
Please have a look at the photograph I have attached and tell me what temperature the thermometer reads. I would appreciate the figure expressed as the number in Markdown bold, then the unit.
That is **40** °C
